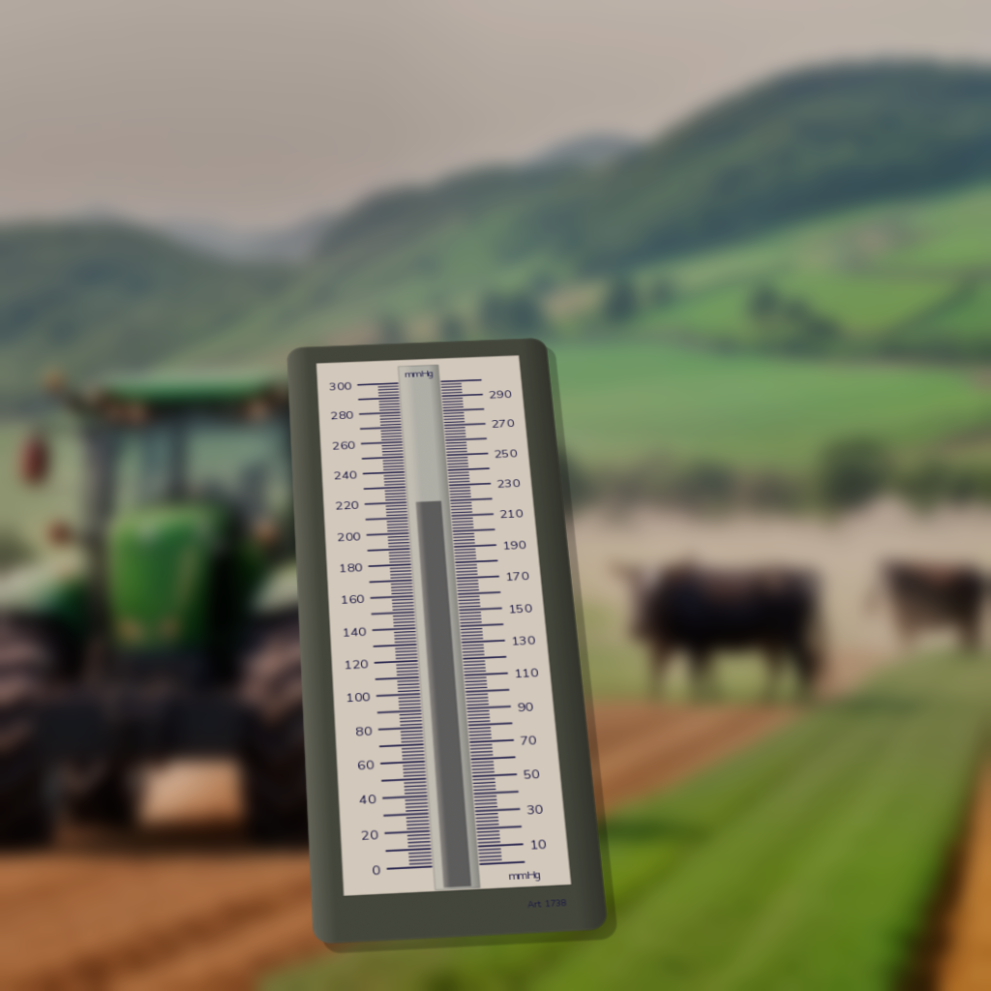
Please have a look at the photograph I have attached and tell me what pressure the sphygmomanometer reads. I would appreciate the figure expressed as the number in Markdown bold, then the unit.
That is **220** mmHg
